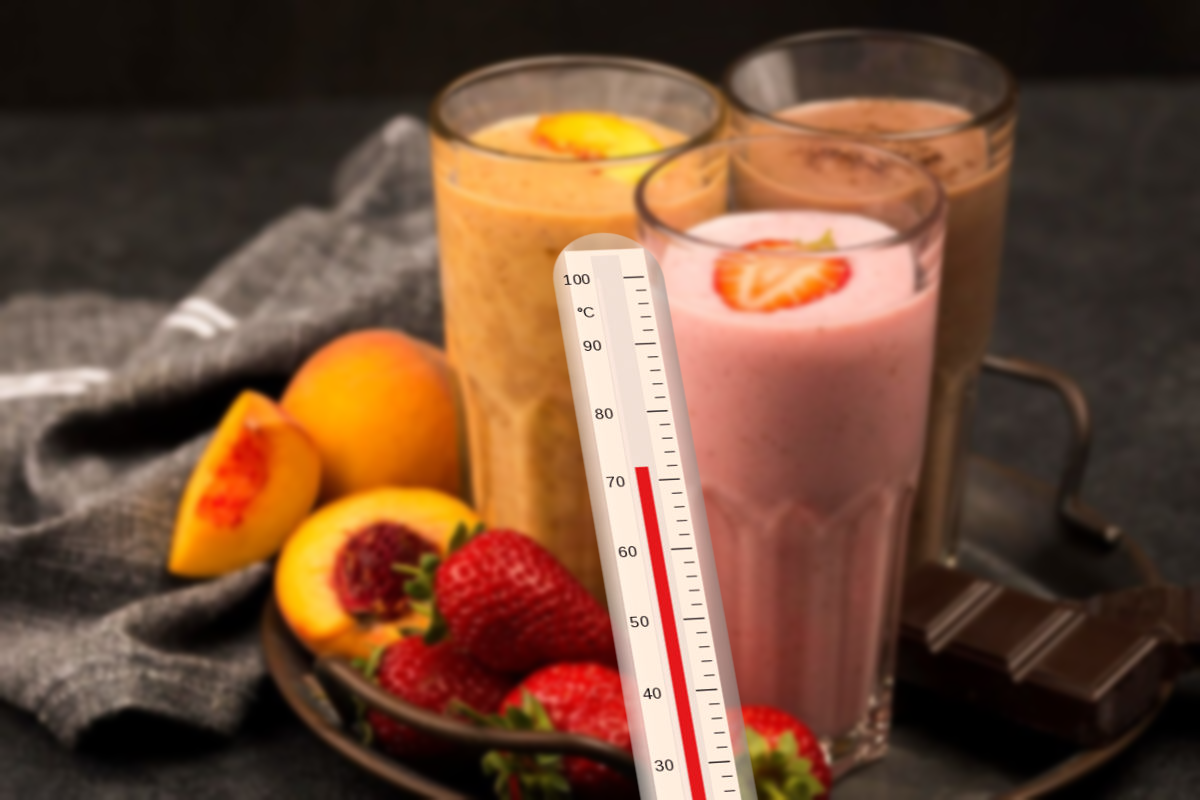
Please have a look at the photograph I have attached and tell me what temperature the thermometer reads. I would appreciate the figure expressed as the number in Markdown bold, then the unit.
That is **72** °C
